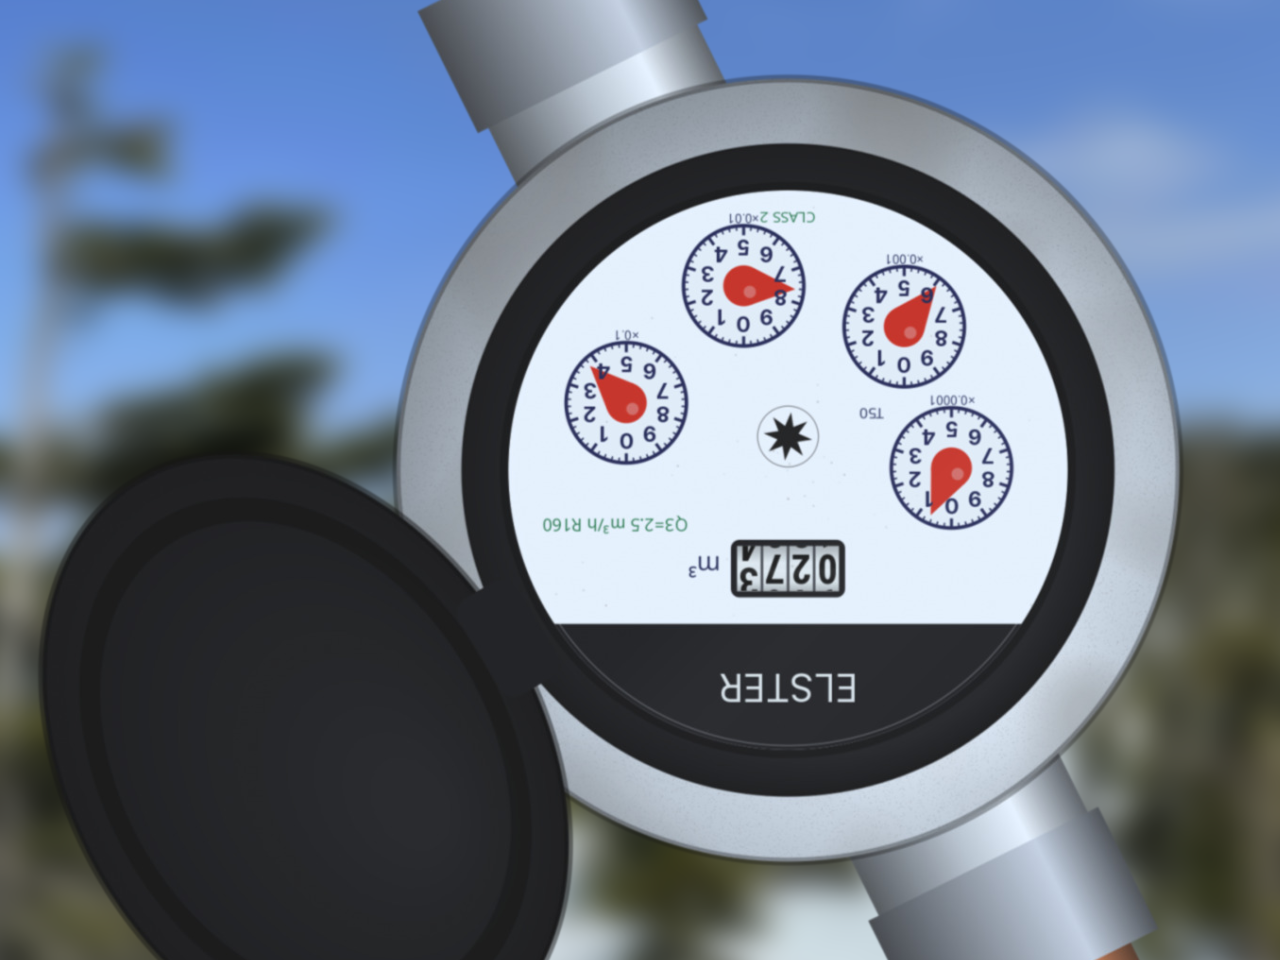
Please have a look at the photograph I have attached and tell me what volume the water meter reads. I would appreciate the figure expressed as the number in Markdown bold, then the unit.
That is **273.3760** m³
